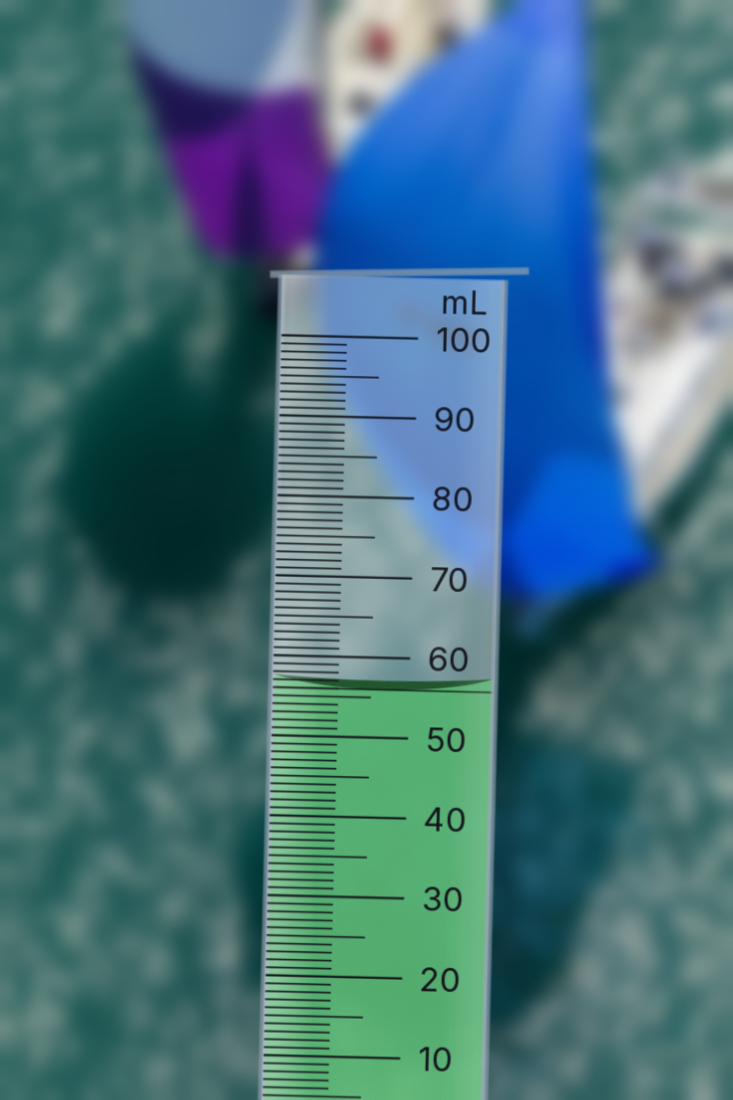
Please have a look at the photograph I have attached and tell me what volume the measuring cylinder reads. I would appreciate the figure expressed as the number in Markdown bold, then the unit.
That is **56** mL
